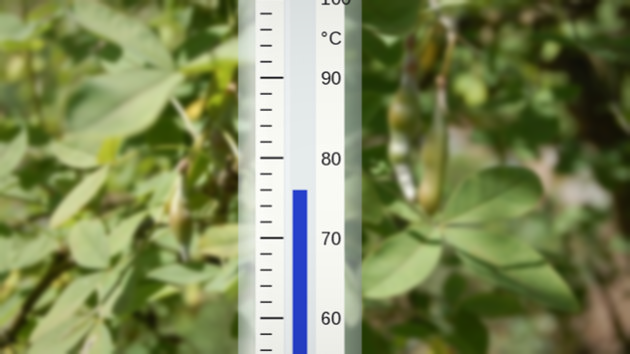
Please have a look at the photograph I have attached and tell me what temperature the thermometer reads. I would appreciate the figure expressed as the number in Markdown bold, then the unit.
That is **76** °C
